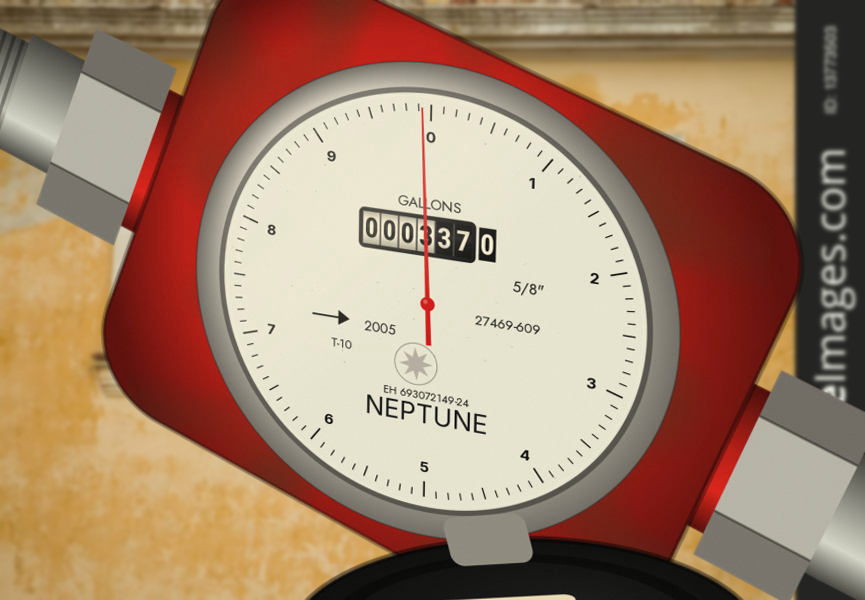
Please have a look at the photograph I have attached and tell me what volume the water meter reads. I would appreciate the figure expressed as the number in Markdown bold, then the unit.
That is **3369.9** gal
